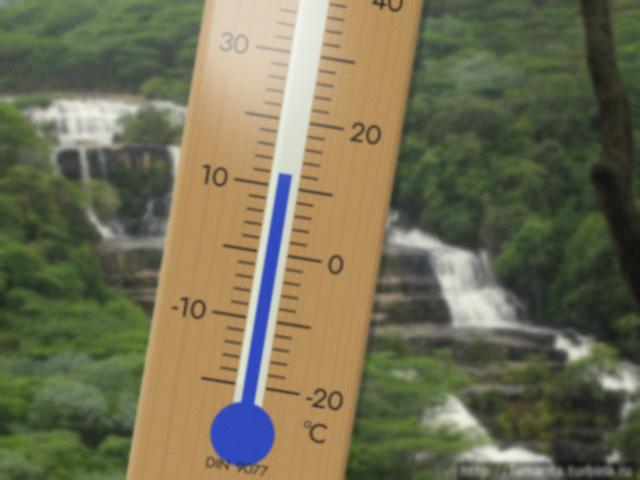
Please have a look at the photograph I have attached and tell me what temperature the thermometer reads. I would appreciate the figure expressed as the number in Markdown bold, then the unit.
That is **12** °C
